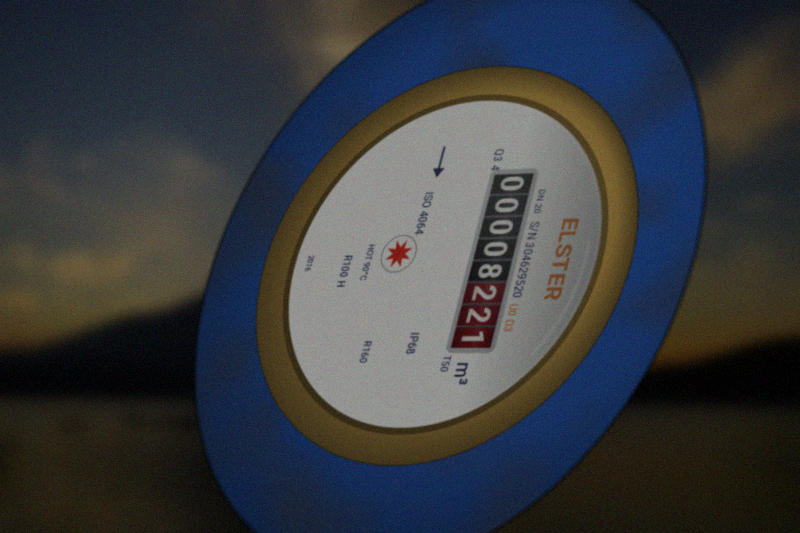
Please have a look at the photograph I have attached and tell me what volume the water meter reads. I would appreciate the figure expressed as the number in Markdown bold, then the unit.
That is **8.221** m³
